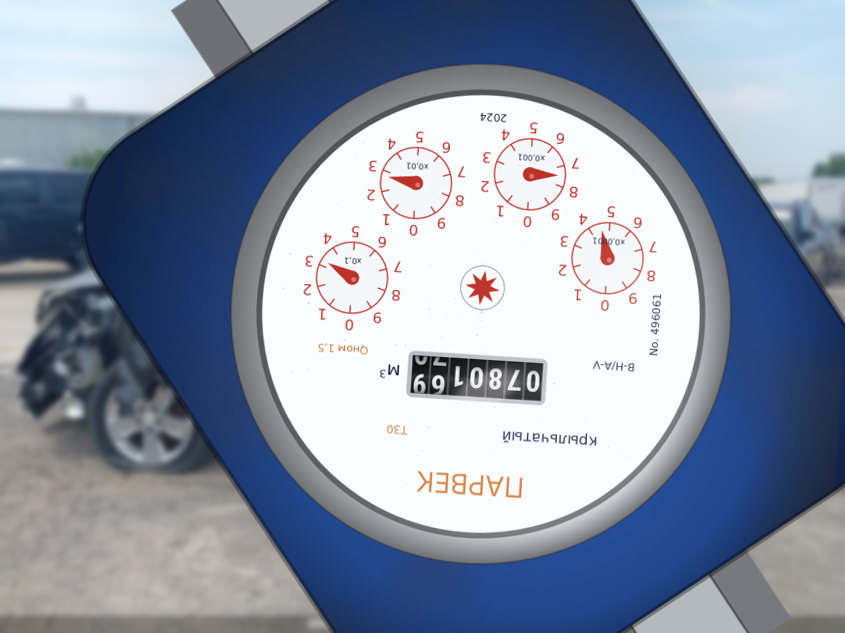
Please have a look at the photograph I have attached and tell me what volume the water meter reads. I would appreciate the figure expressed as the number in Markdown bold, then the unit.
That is **780169.3274** m³
